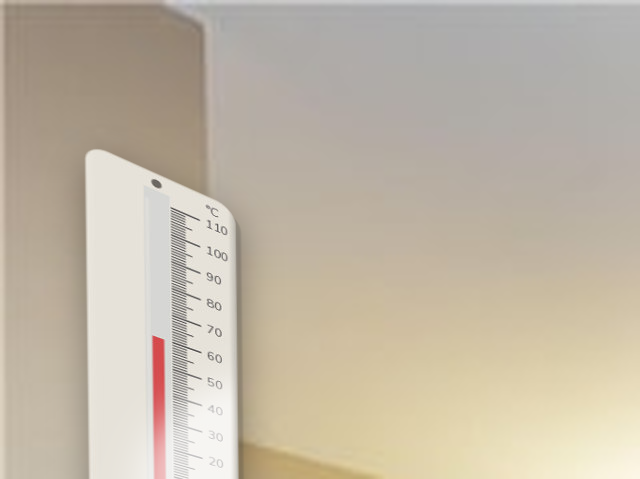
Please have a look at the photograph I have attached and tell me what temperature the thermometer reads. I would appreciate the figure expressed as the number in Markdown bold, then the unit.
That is **60** °C
